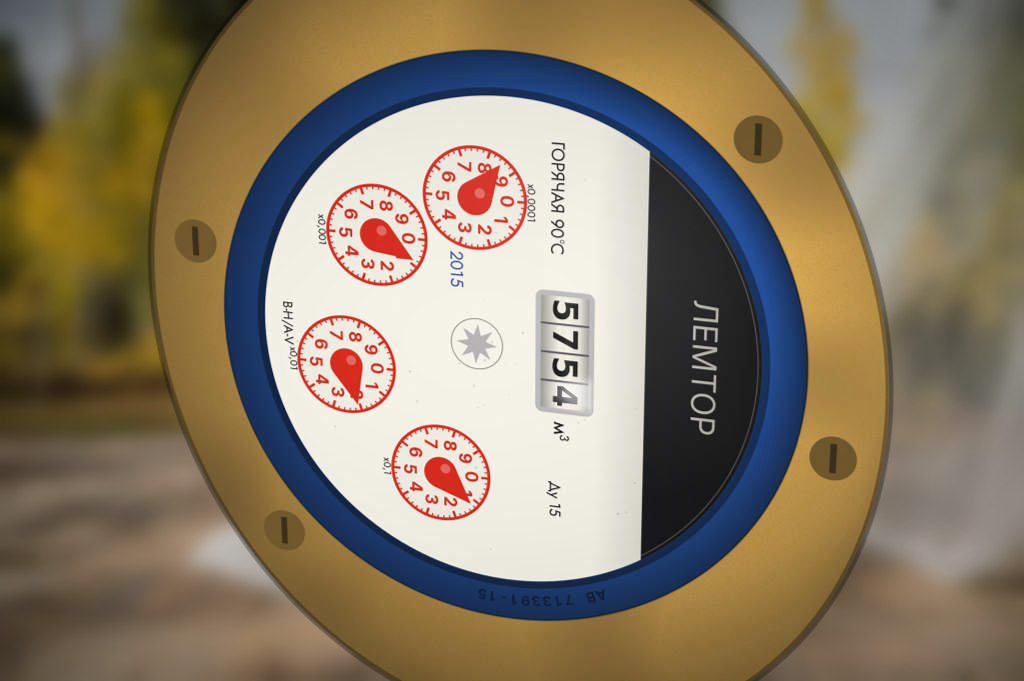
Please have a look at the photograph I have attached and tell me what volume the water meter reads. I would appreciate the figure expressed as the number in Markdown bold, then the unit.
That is **5754.1208** m³
